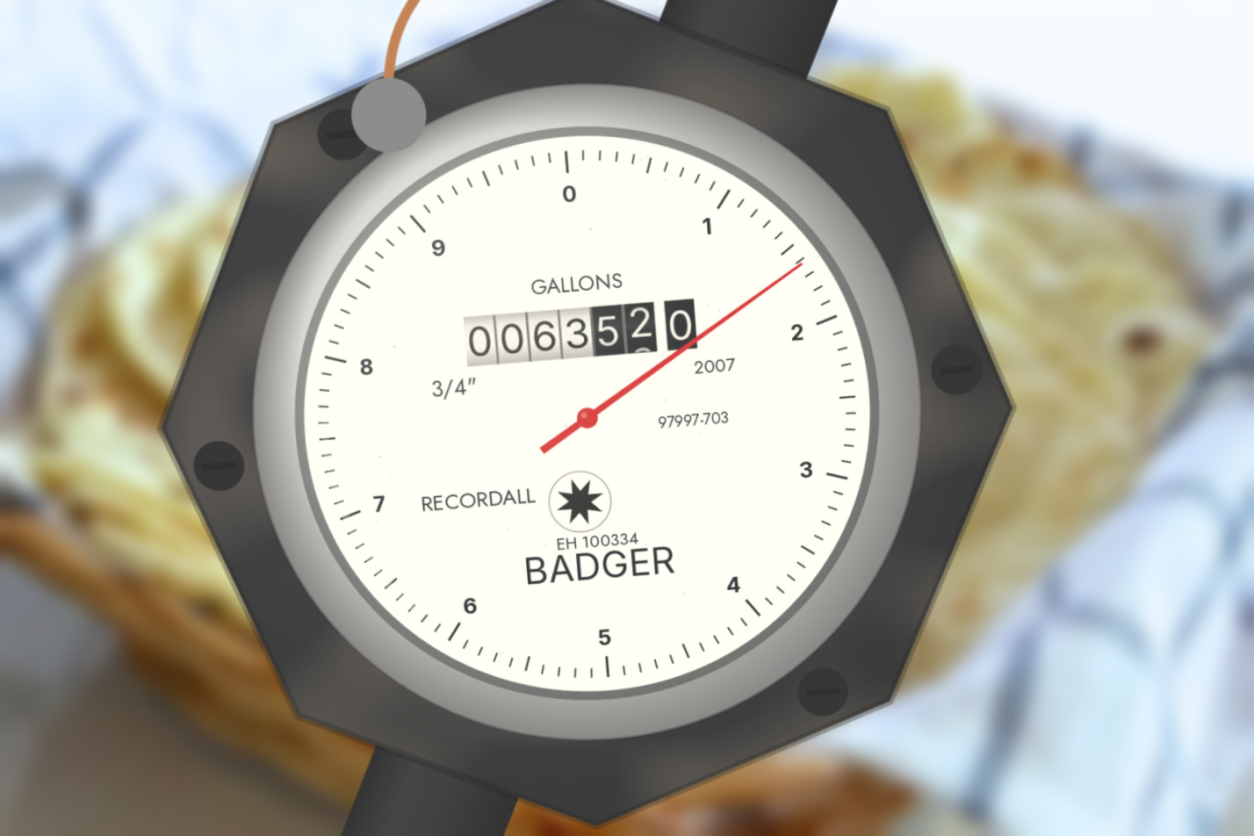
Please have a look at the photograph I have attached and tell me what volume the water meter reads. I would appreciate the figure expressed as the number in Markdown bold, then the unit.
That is **63521.6** gal
